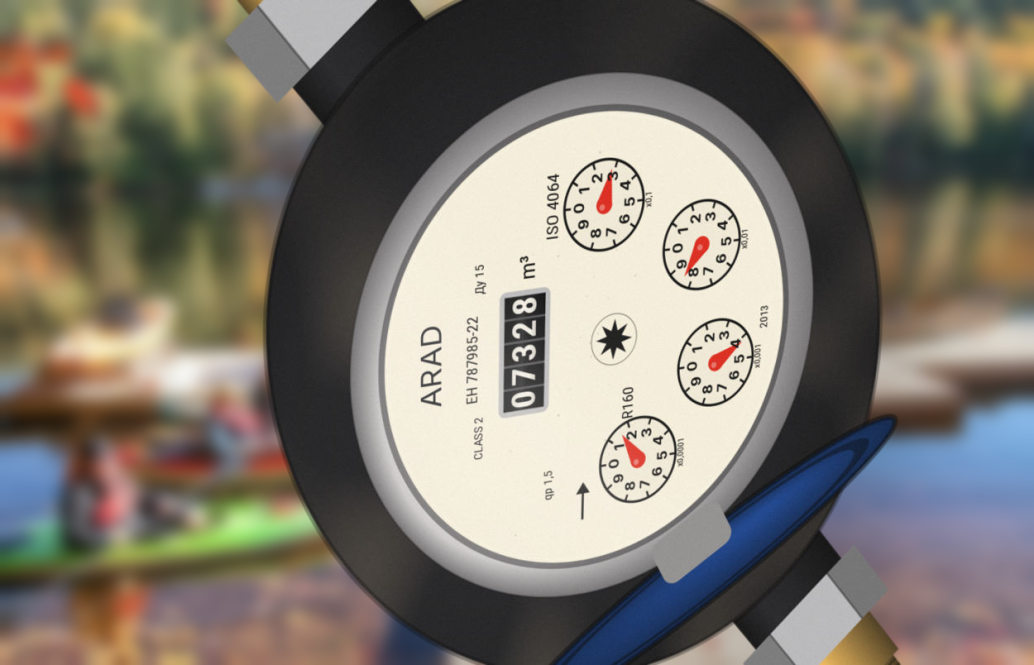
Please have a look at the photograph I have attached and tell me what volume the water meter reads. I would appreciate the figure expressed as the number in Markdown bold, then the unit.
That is **7328.2841** m³
